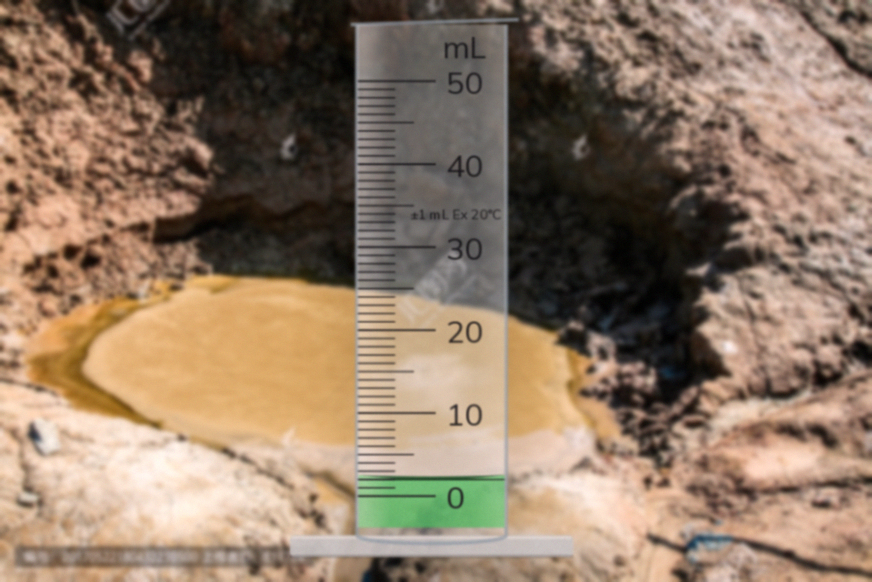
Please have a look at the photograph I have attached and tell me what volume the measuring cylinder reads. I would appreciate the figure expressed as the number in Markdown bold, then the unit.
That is **2** mL
